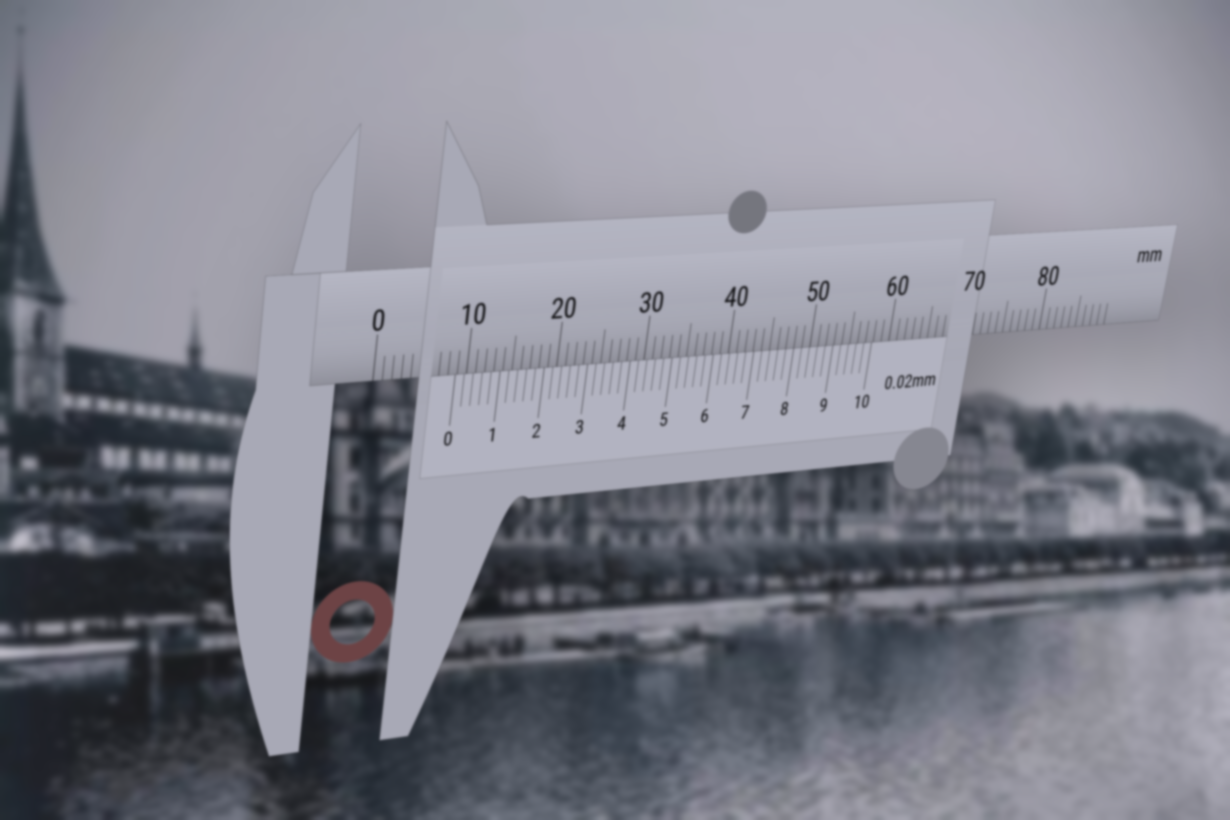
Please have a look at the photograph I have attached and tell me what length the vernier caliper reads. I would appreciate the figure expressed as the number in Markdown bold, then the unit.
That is **8.8** mm
